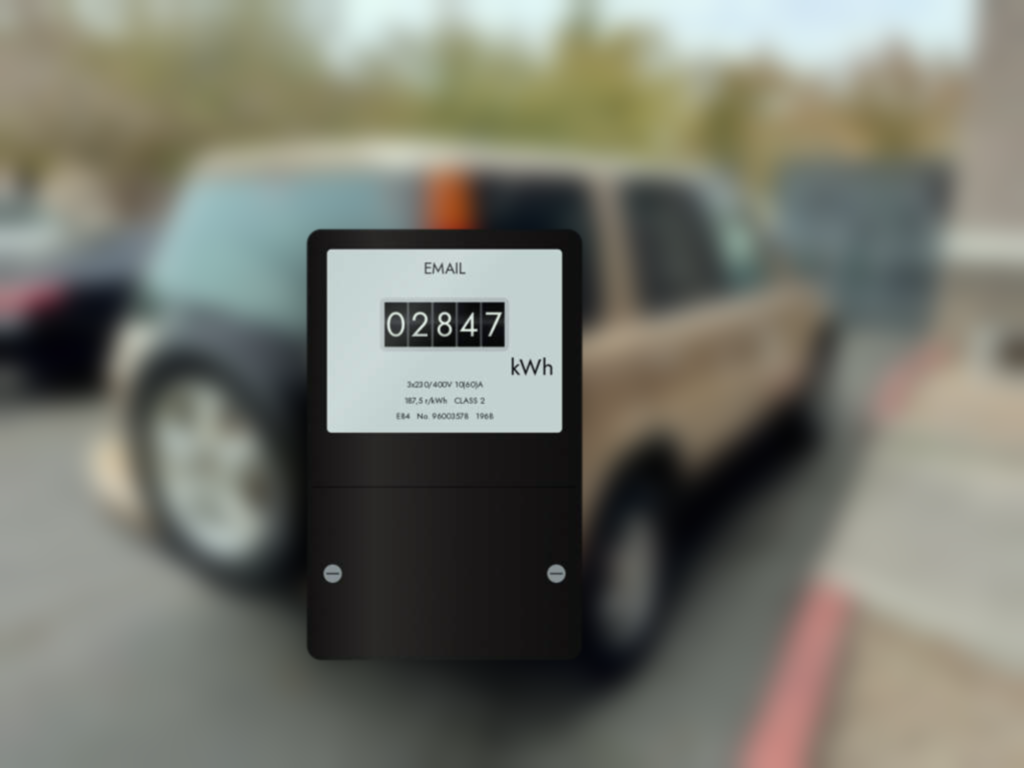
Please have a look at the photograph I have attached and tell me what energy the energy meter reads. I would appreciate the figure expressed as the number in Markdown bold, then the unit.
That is **2847** kWh
